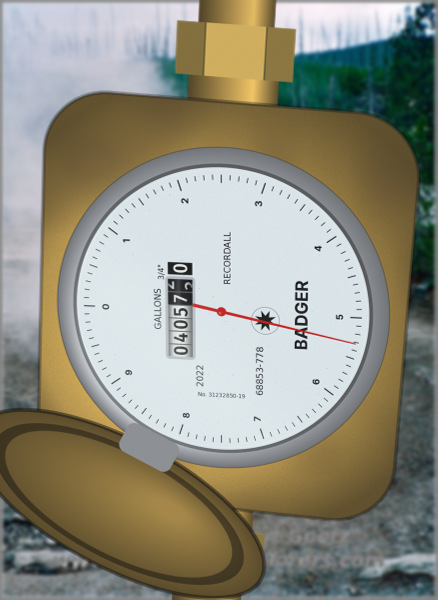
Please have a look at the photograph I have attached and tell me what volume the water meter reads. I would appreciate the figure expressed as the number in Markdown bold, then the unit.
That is **405725.3** gal
